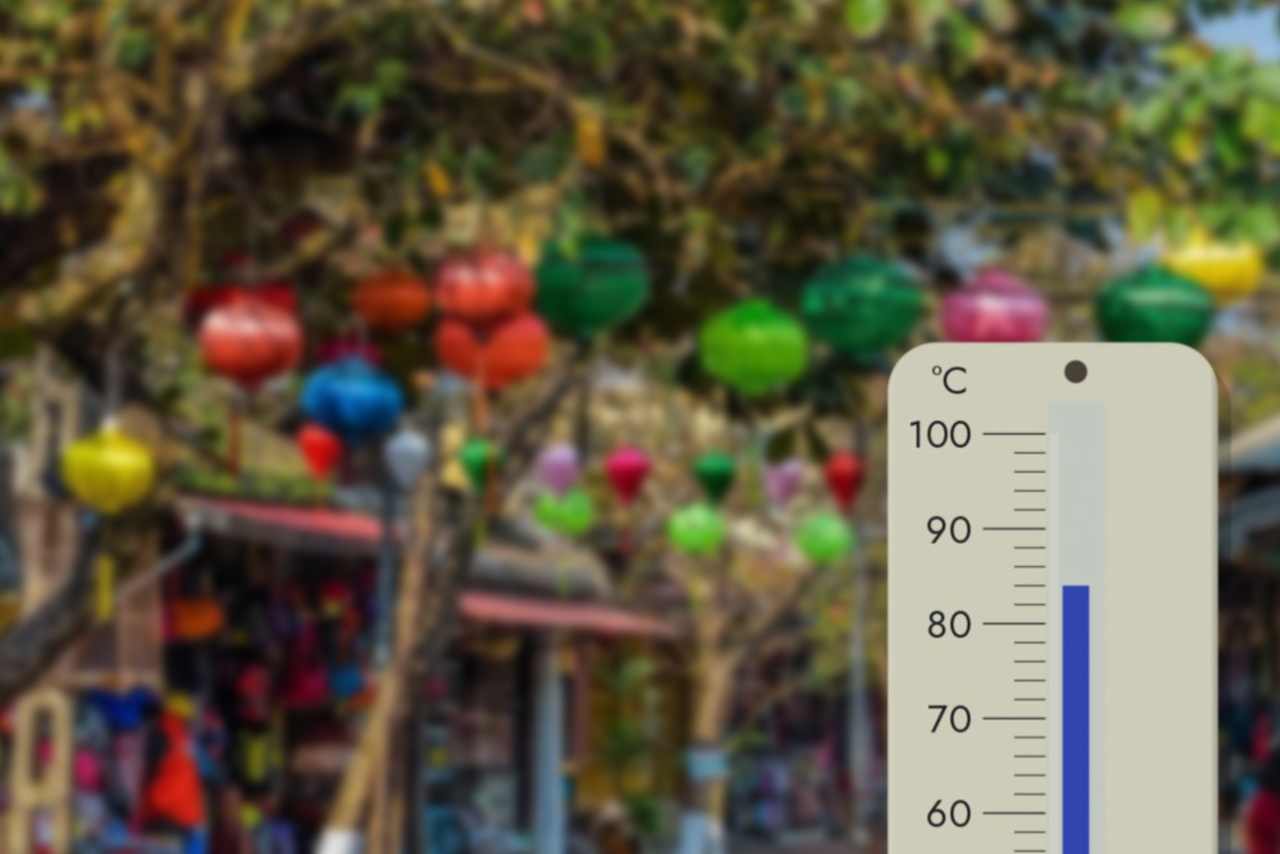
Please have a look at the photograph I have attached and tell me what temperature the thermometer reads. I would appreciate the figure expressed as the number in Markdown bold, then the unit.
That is **84** °C
